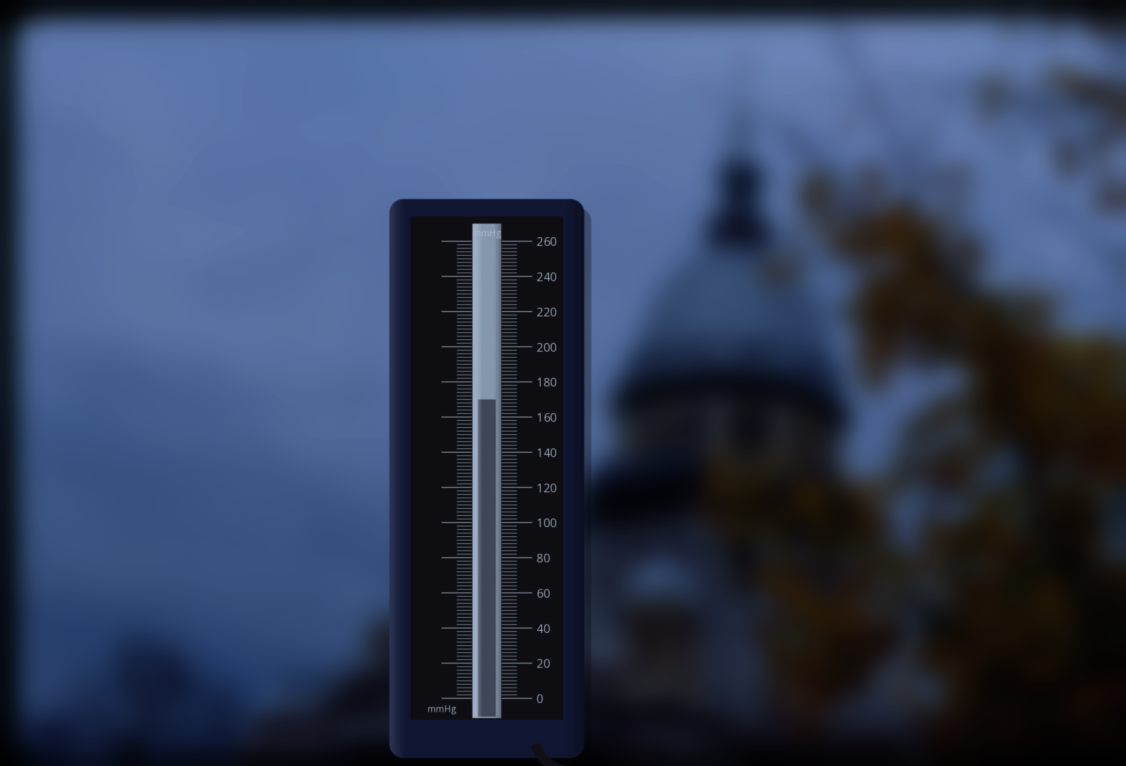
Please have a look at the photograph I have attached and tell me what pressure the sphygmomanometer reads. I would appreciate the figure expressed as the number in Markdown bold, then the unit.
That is **170** mmHg
